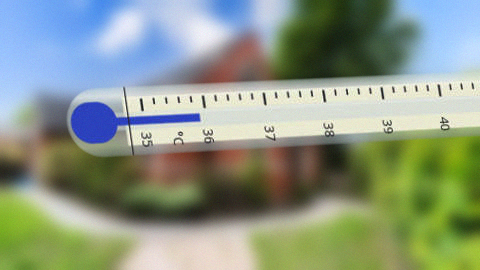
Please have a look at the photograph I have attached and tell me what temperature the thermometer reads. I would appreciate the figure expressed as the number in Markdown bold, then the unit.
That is **35.9** °C
